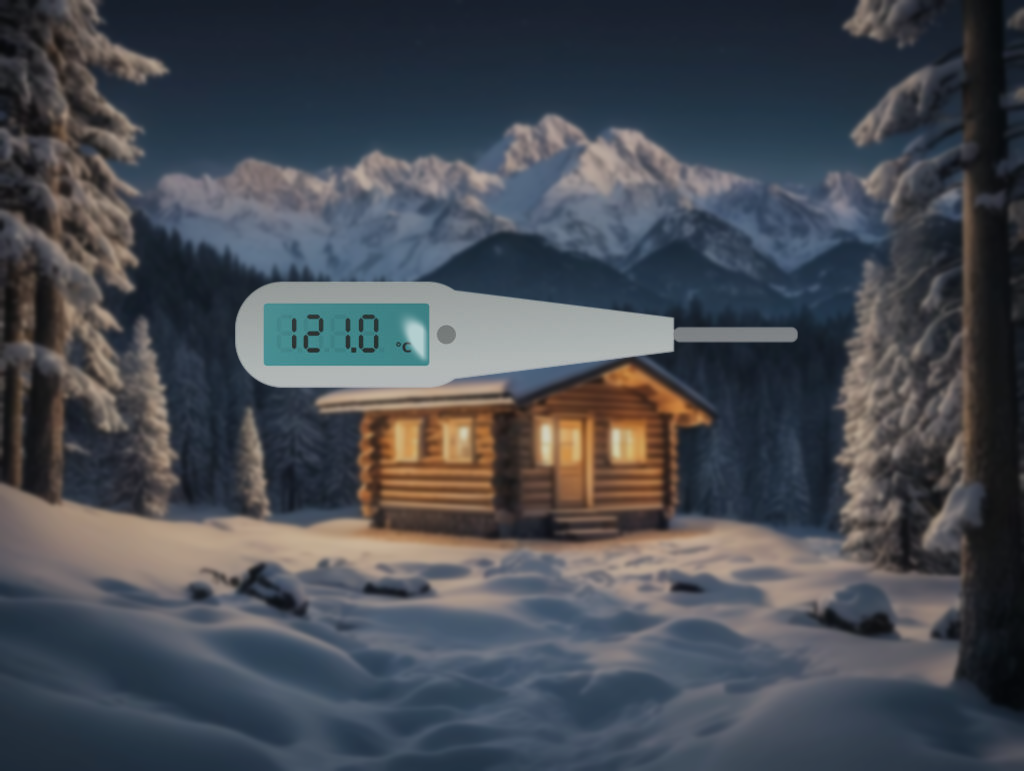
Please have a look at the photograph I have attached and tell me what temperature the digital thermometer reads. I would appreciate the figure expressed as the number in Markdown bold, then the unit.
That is **121.0** °C
